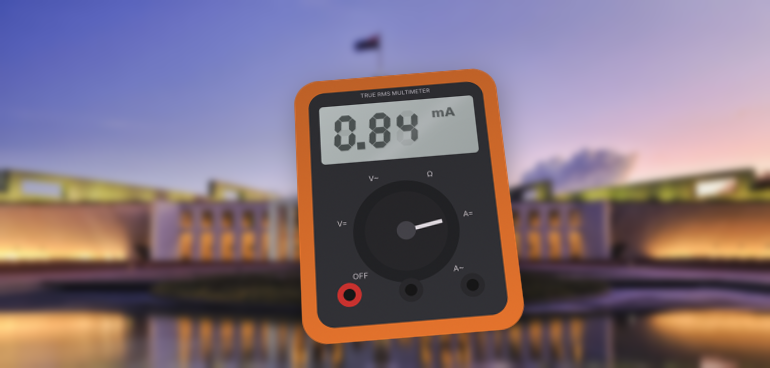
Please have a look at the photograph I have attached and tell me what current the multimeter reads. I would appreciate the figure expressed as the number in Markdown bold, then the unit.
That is **0.84** mA
